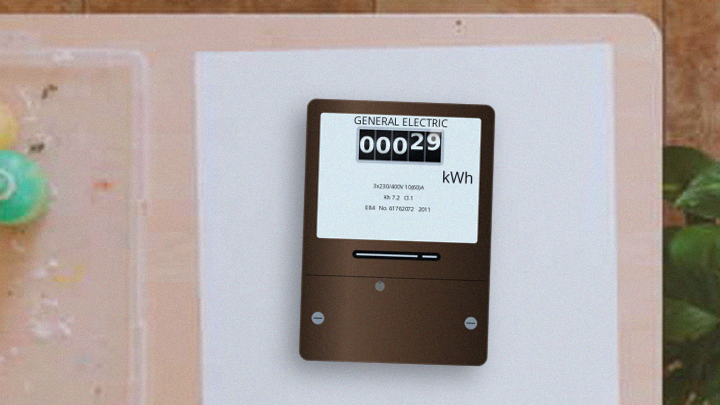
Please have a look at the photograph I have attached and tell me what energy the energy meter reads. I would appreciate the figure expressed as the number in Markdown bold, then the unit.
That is **29** kWh
